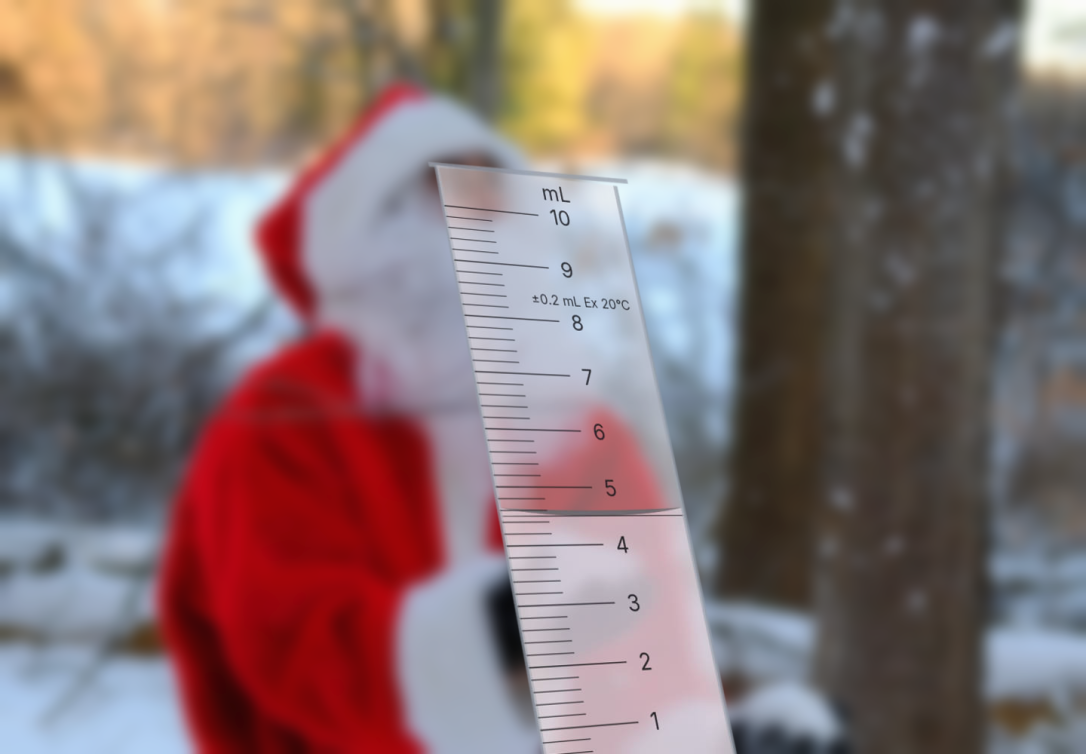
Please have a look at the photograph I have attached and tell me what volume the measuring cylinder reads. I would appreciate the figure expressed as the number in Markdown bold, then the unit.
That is **4.5** mL
